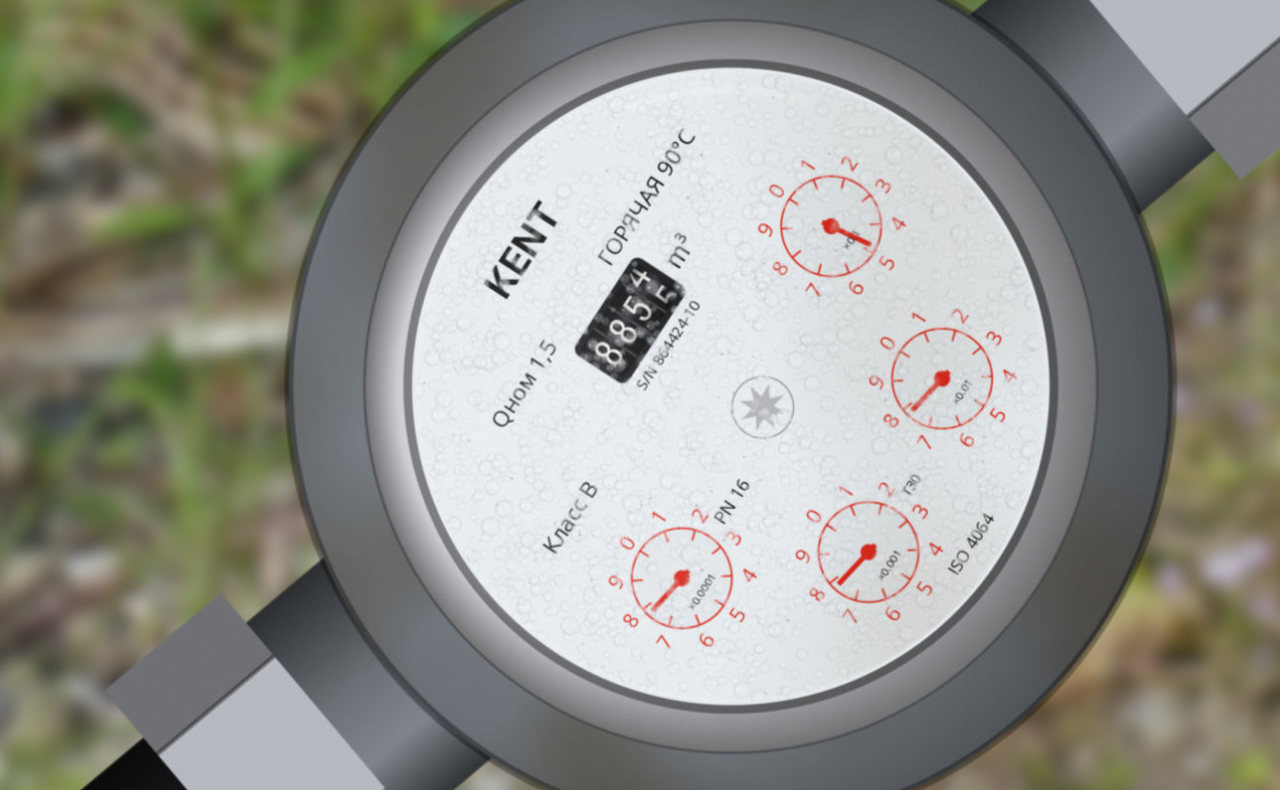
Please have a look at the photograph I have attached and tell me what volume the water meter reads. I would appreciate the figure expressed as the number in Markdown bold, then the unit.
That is **8854.4777** m³
